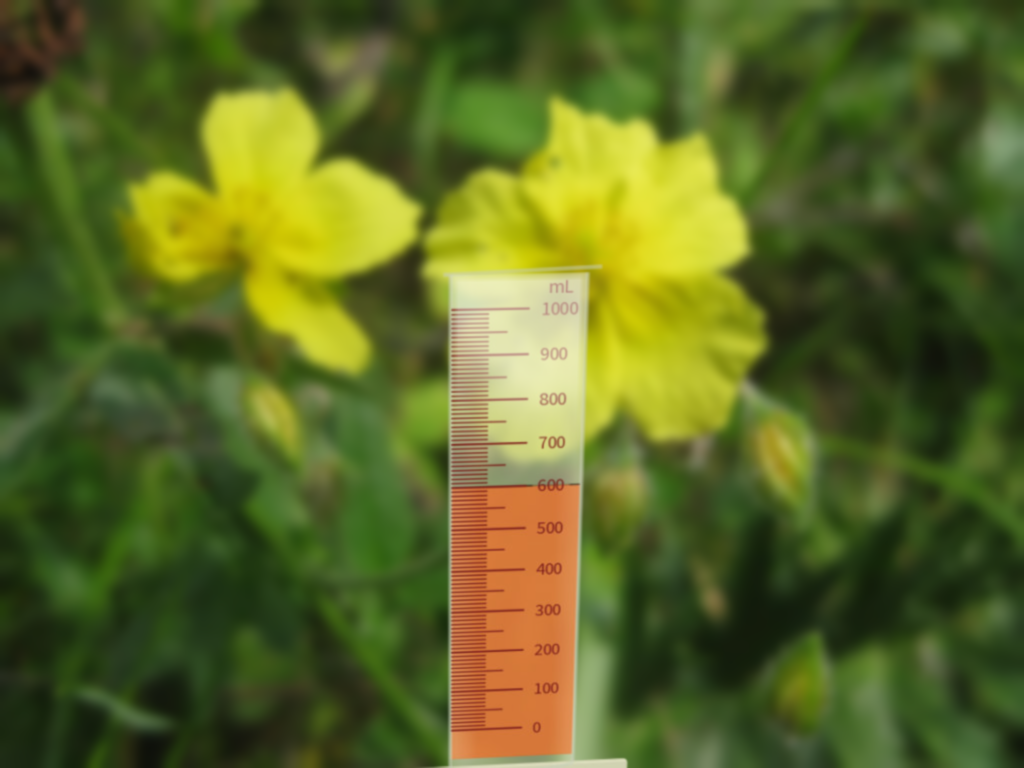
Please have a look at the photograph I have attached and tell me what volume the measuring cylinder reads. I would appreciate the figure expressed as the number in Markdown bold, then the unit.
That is **600** mL
